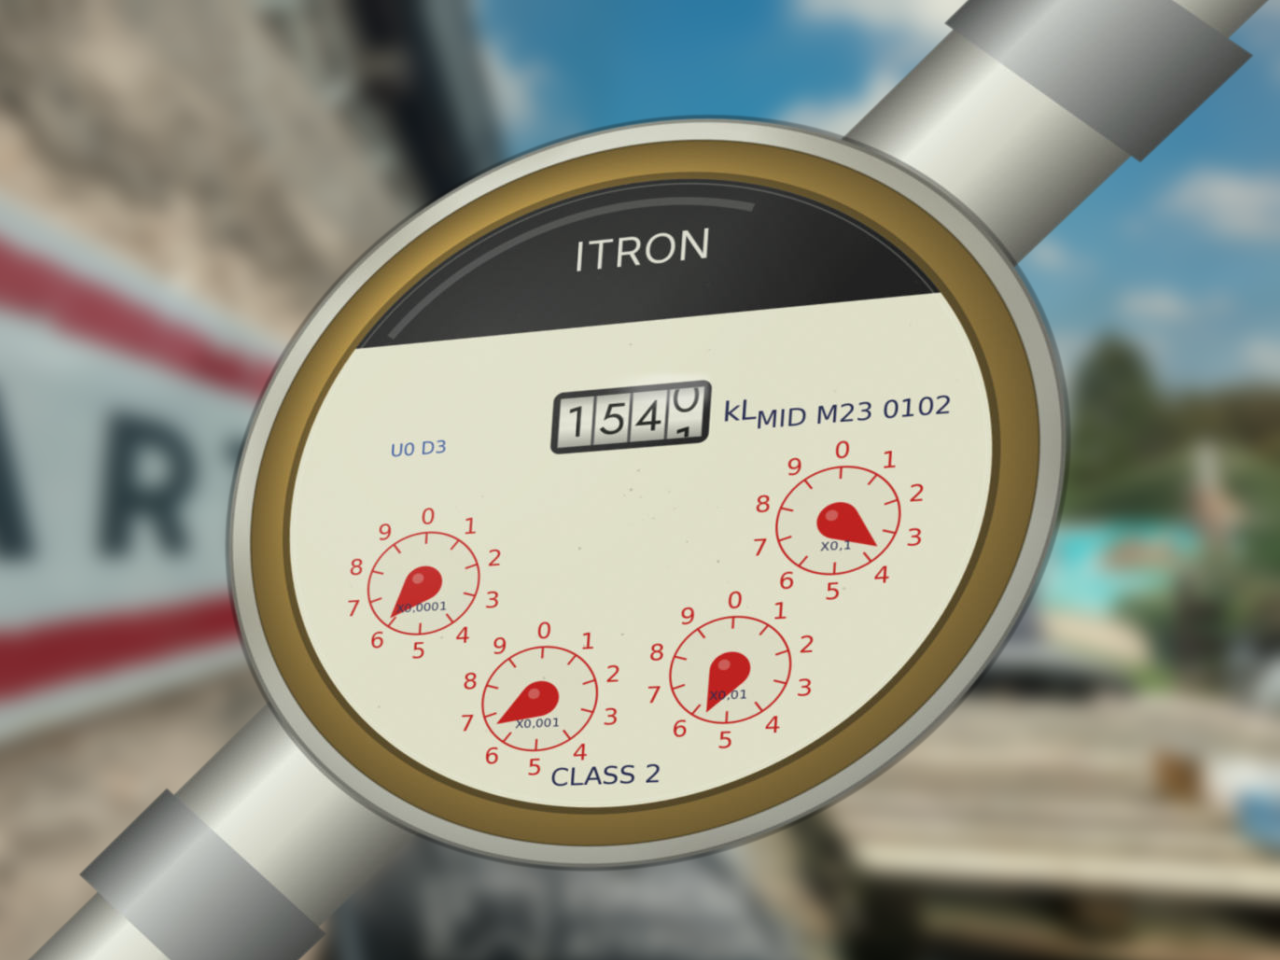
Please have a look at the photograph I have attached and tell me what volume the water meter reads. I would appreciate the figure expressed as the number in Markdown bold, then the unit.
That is **1540.3566** kL
